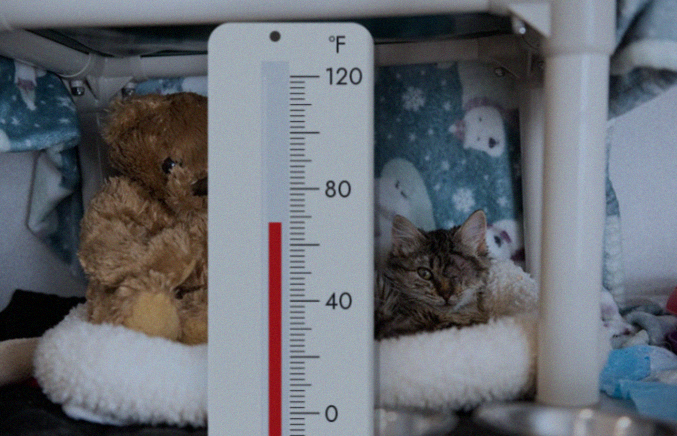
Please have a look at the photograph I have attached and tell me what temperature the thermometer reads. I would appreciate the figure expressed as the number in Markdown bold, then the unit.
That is **68** °F
